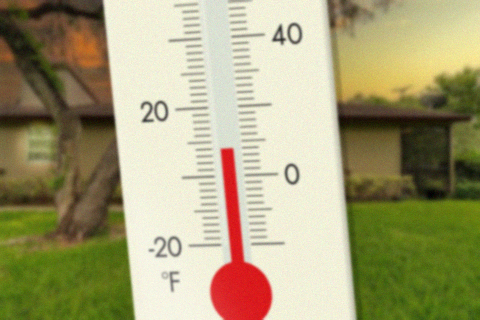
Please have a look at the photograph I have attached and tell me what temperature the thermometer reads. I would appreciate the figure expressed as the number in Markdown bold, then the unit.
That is **8** °F
